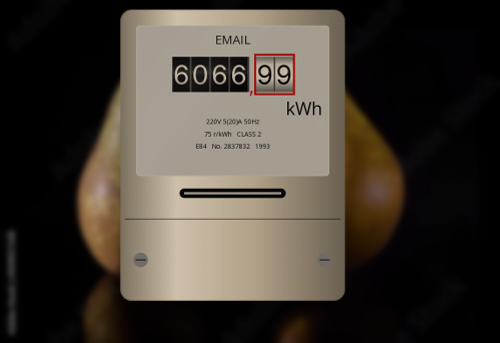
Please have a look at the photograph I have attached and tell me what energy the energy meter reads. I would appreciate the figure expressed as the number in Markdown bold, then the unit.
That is **6066.99** kWh
